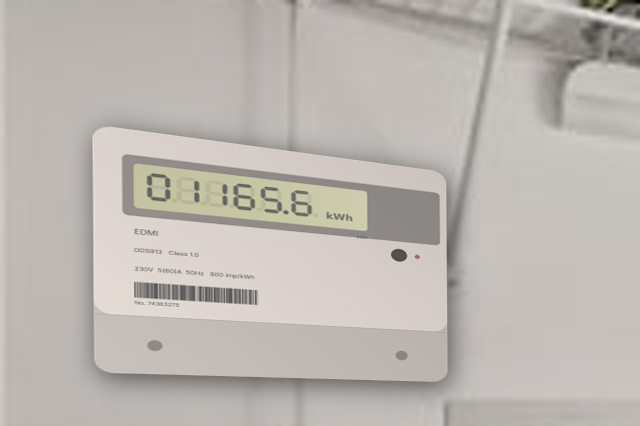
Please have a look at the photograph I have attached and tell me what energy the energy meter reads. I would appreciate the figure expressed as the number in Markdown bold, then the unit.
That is **1165.6** kWh
